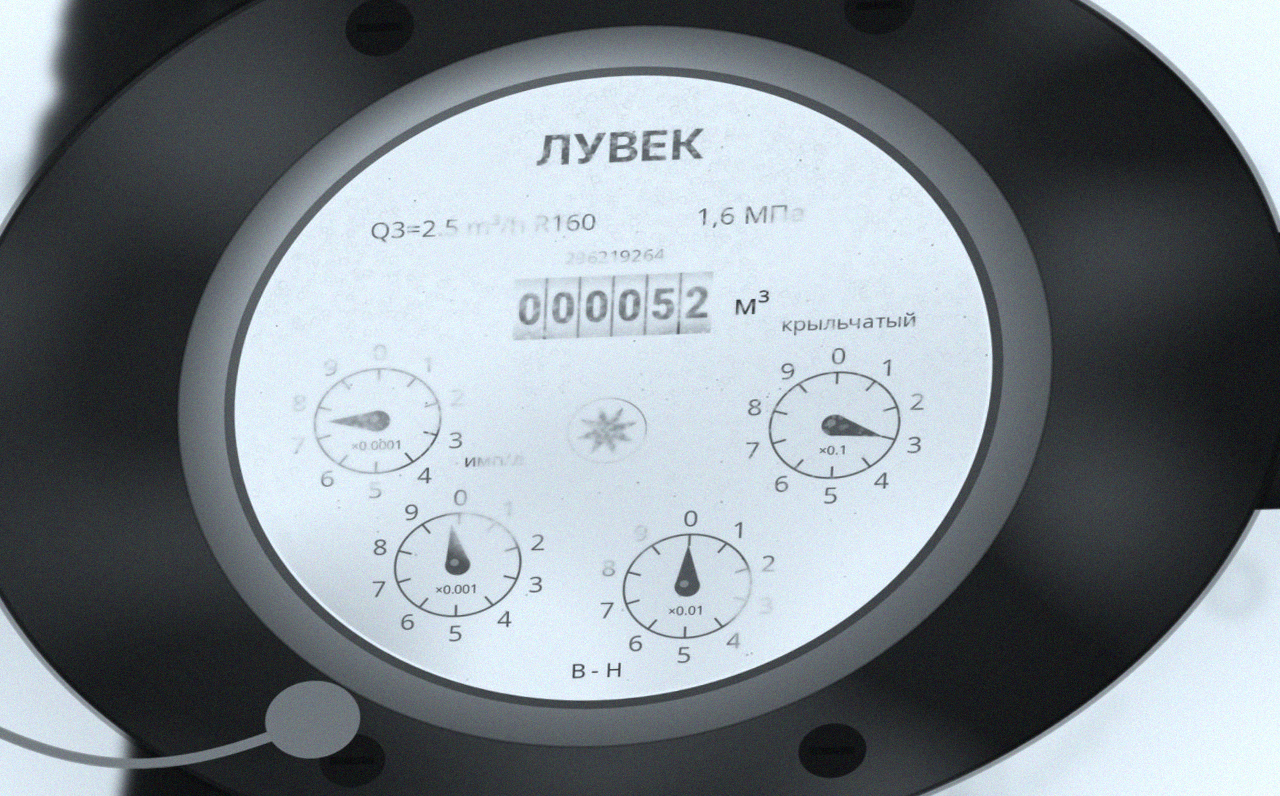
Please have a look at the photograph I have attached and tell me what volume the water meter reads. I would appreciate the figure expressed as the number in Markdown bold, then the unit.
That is **52.2997** m³
